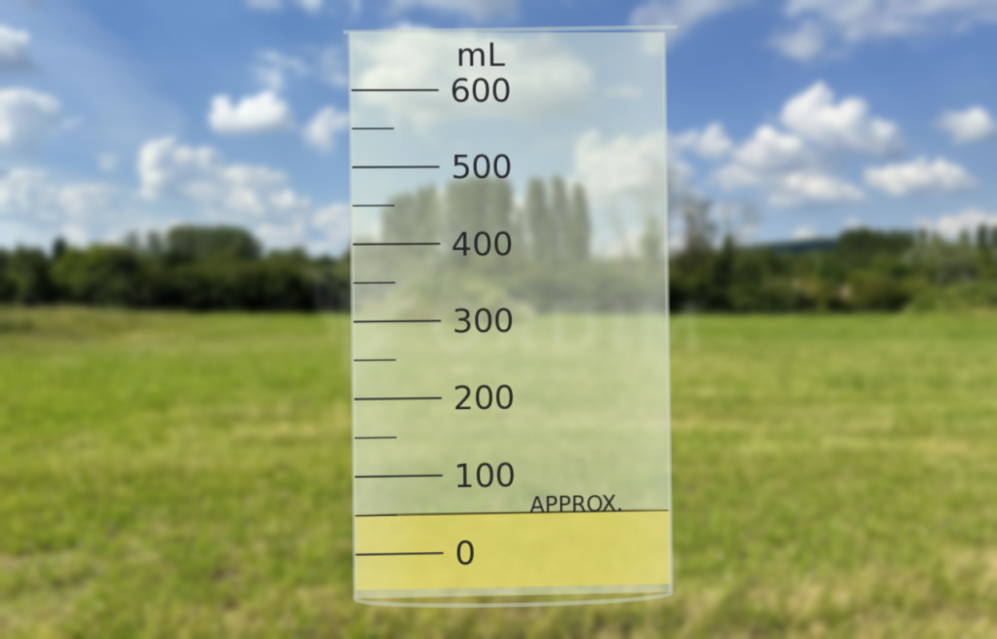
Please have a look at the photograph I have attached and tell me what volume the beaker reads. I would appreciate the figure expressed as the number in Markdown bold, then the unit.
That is **50** mL
